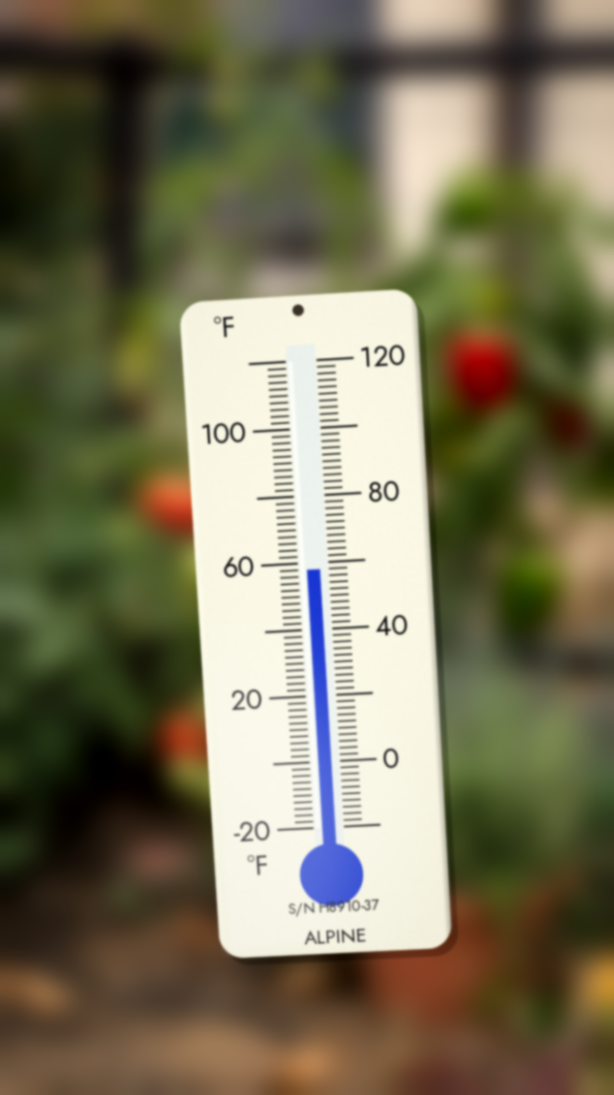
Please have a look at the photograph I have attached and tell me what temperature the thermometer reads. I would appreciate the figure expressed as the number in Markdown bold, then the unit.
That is **58** °F
